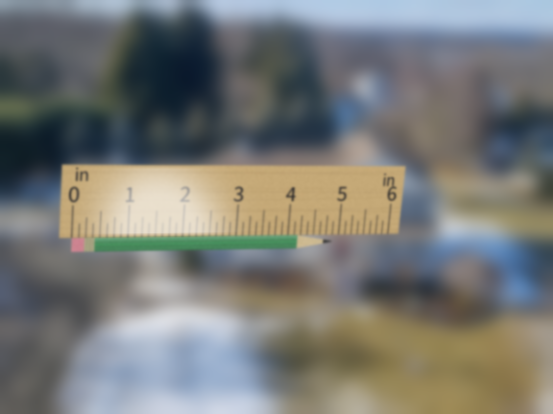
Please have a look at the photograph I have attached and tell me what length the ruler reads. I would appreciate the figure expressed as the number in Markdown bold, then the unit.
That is **4.875** in
